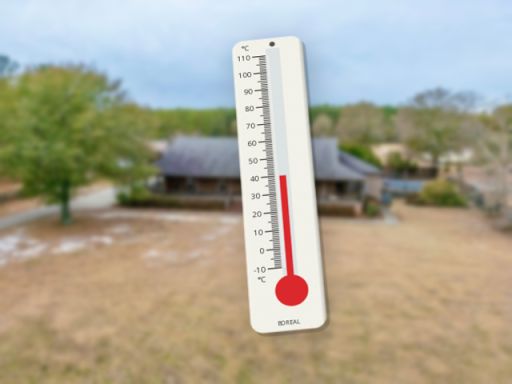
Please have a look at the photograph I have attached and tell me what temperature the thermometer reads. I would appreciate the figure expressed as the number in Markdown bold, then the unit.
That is **40** °C
